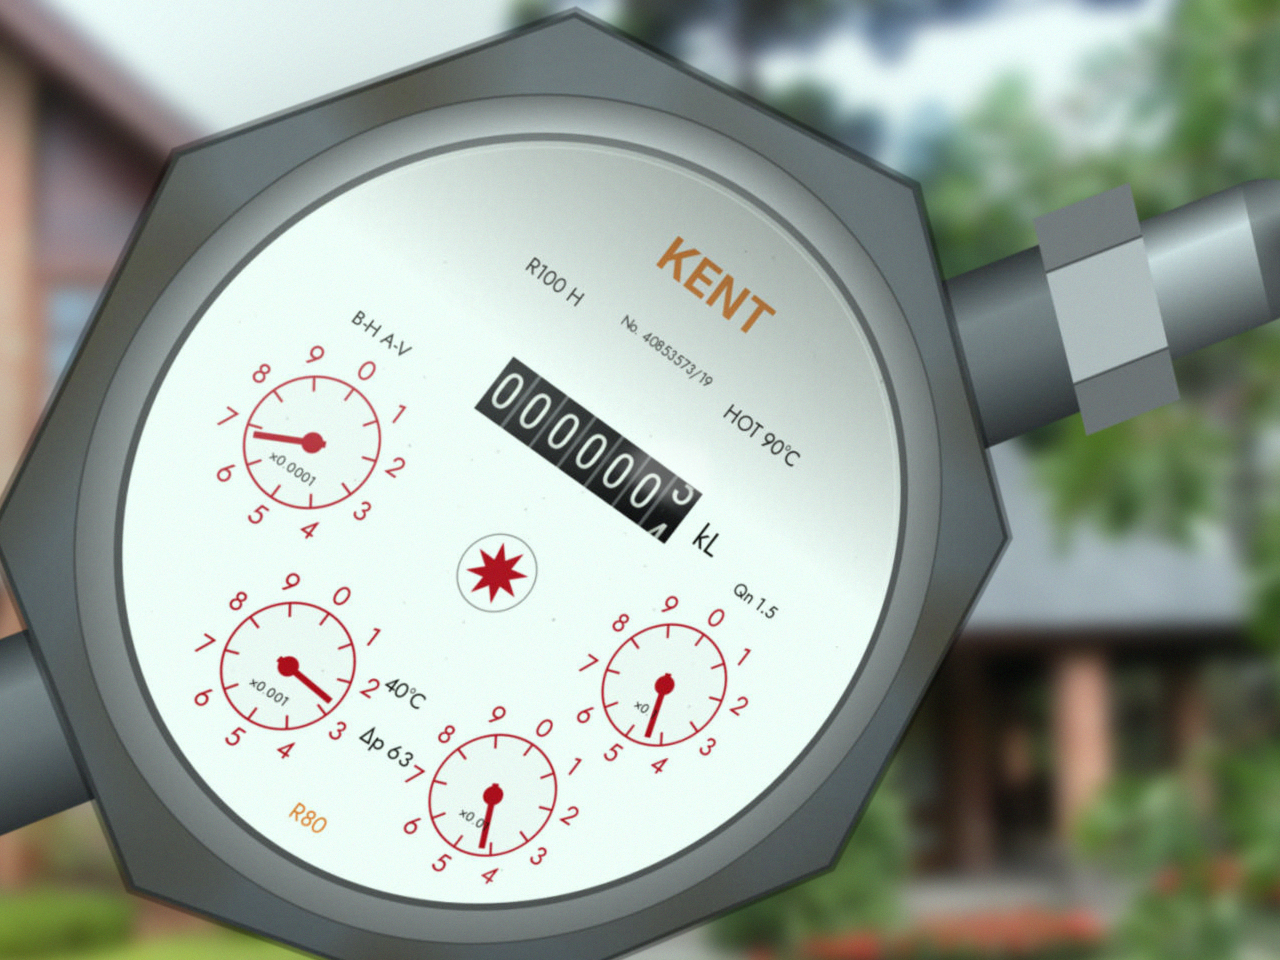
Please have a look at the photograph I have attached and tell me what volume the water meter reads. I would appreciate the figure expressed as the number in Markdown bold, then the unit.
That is **3.4426** kL
